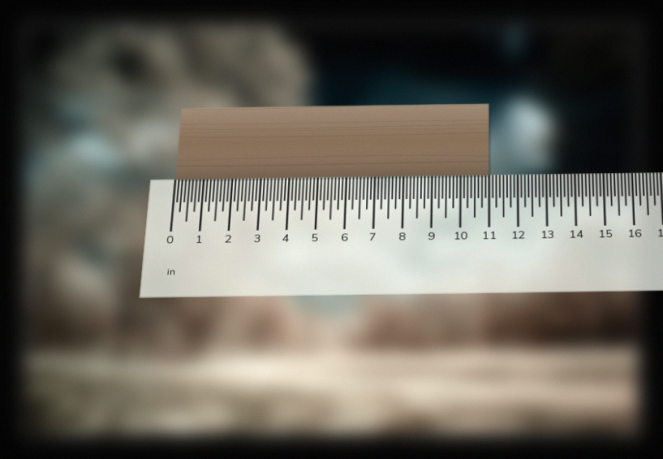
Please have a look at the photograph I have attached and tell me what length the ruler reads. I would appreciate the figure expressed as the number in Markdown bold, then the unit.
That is **11** in
